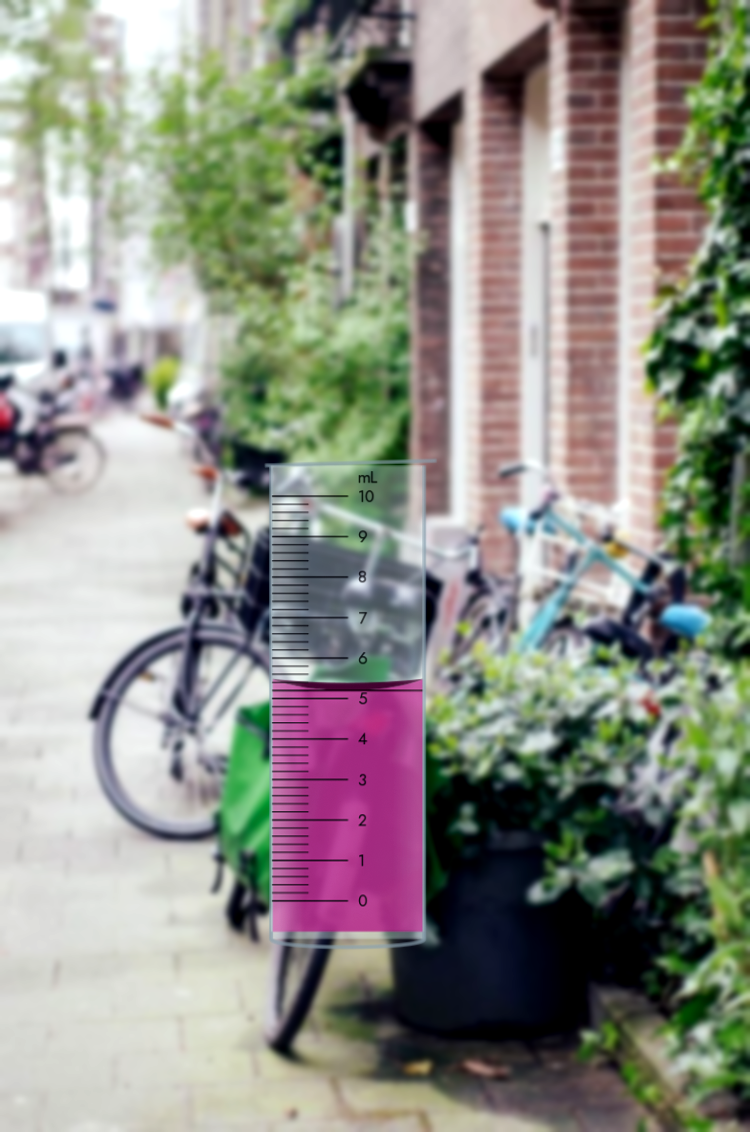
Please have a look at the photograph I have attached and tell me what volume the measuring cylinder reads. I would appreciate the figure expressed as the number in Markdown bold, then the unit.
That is **5.2** mL
